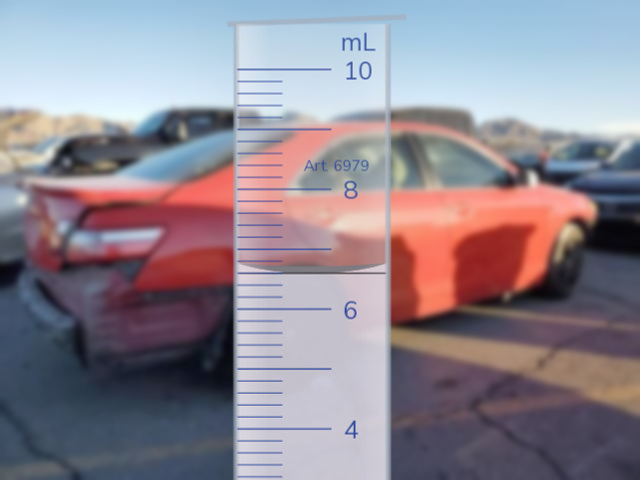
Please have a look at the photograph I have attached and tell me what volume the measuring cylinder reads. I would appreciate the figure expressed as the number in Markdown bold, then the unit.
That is **6.6** mL
